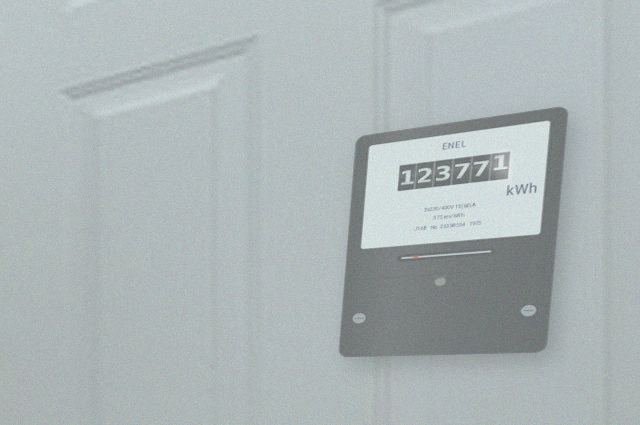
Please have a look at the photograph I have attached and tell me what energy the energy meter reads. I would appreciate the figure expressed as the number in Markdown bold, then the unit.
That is **123771** kWh
